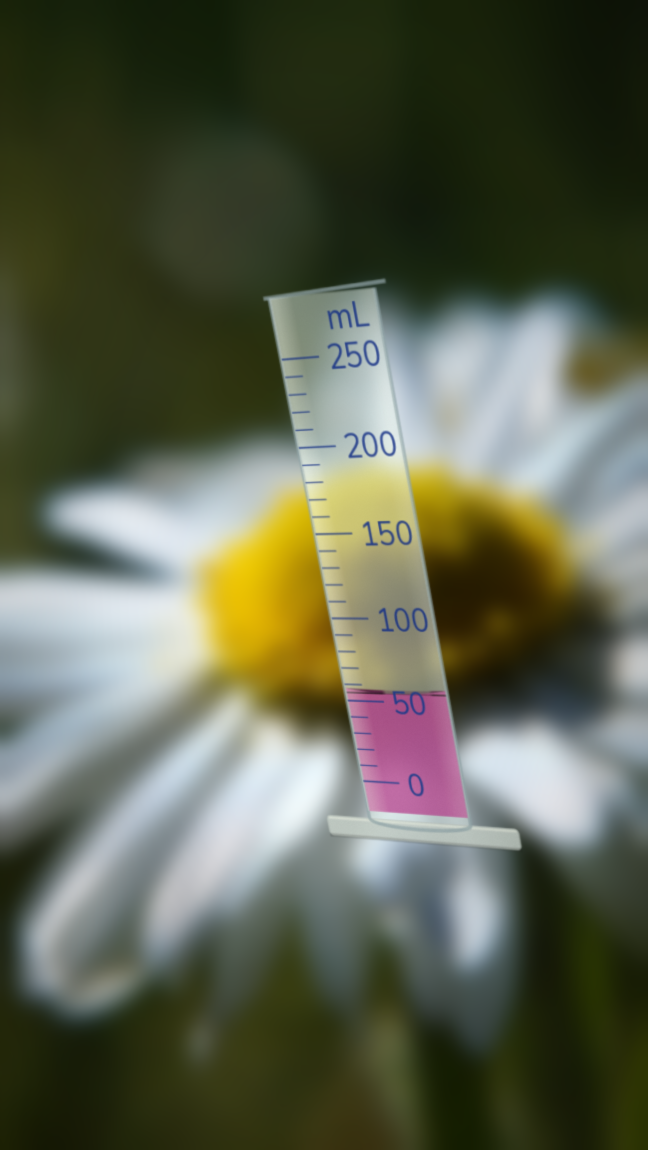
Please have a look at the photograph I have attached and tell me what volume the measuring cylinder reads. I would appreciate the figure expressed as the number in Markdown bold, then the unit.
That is **55** mL
